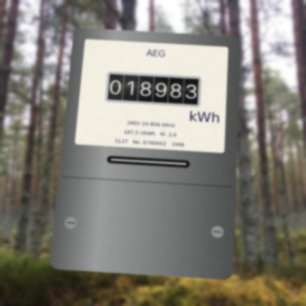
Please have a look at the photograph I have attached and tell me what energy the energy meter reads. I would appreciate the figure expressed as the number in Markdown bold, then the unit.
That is **18983** kWh
